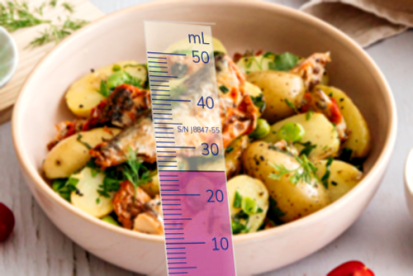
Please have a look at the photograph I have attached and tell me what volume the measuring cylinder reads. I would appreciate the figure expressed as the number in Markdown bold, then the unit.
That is **25** mL
